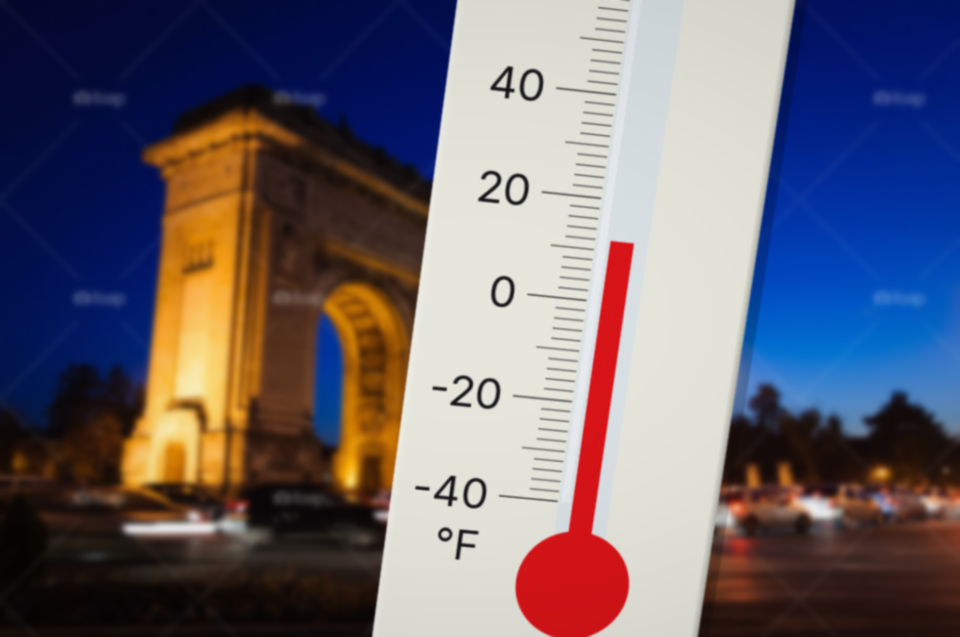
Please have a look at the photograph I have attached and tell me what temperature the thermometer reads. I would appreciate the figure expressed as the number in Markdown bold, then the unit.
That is **12** °F
